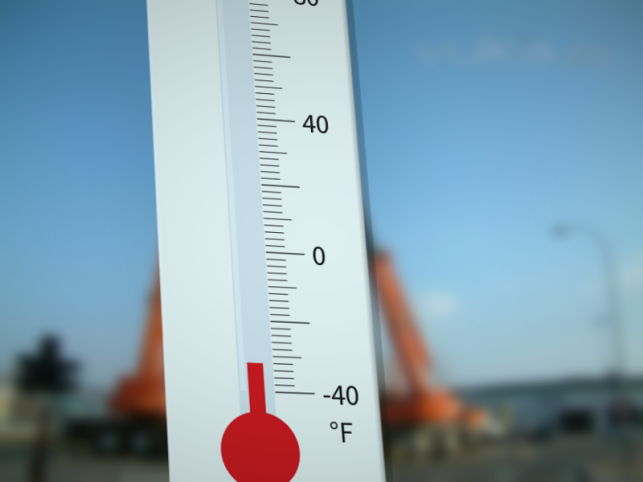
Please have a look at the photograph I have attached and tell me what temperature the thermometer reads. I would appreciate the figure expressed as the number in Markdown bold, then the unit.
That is **-32** °F
